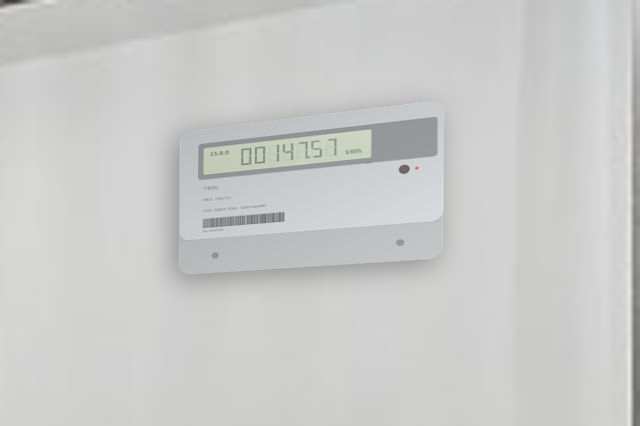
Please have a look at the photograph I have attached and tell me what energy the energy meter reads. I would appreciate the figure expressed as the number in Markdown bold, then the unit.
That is **147.57** kWh
